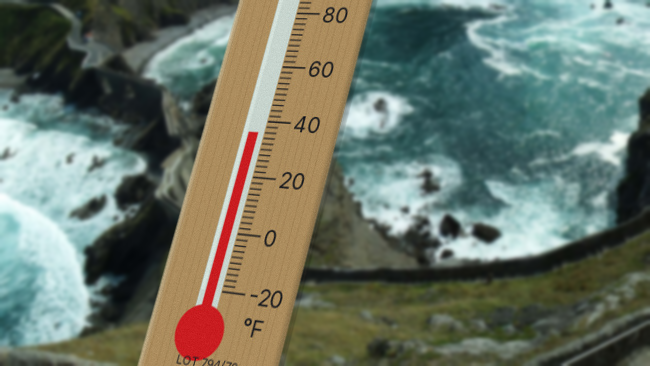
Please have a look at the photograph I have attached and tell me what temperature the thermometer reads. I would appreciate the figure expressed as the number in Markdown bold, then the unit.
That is **36** °F
